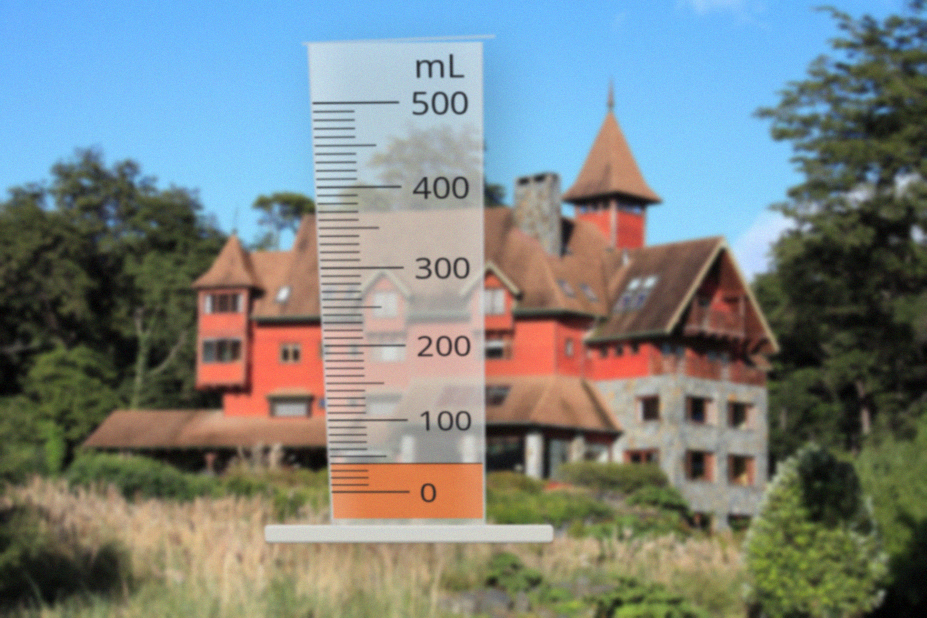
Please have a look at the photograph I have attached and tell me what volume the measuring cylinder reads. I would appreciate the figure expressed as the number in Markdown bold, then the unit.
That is **40** mL
